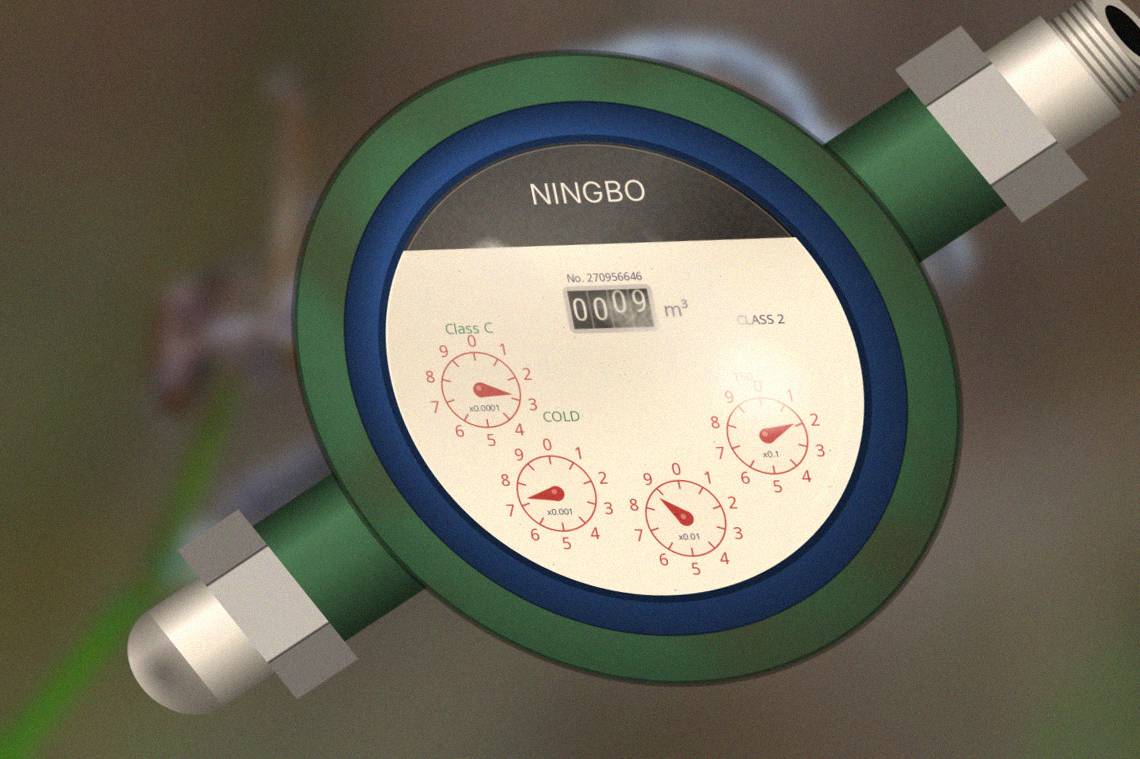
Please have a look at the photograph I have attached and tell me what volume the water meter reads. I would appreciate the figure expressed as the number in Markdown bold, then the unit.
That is **9.1872** m³
